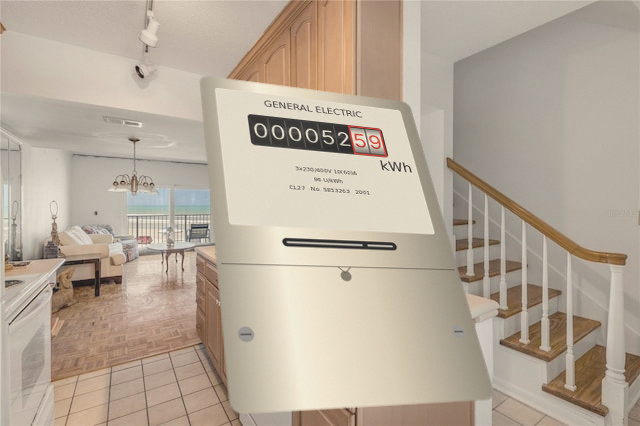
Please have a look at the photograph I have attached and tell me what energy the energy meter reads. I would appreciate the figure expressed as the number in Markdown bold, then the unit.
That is **52.59** kWh
